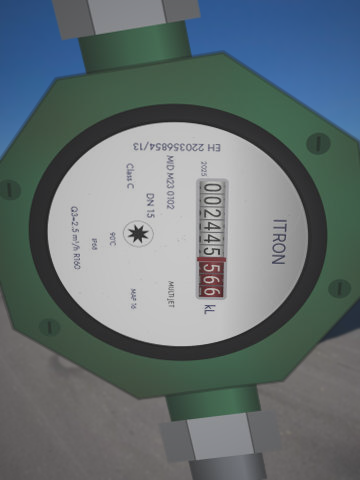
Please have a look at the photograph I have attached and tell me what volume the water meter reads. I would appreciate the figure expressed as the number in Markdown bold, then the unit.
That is **2445.566** kL
